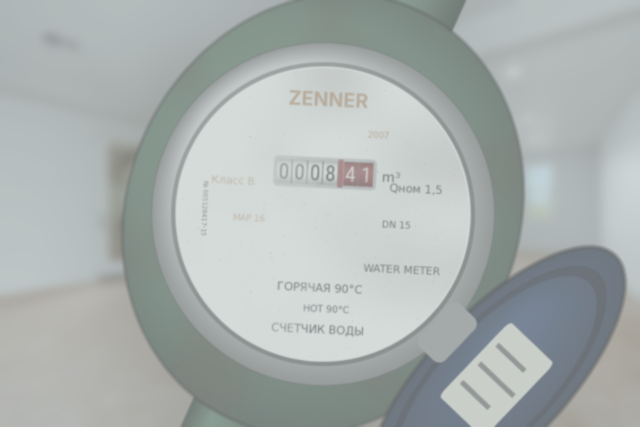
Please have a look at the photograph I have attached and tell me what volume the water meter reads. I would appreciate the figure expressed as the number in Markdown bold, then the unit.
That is **8.41** m³
